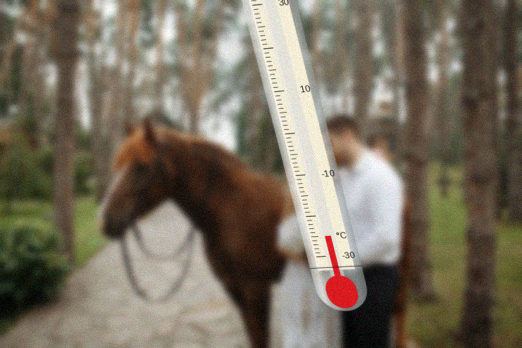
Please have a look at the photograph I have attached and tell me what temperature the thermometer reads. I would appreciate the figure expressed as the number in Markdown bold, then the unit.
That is **-25** °C
